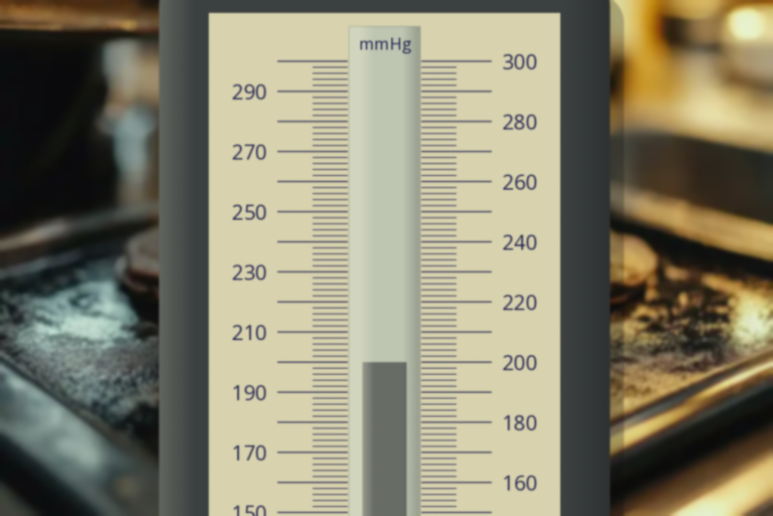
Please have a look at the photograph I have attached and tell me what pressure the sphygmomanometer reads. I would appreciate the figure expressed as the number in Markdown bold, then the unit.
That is **200** mmHg
